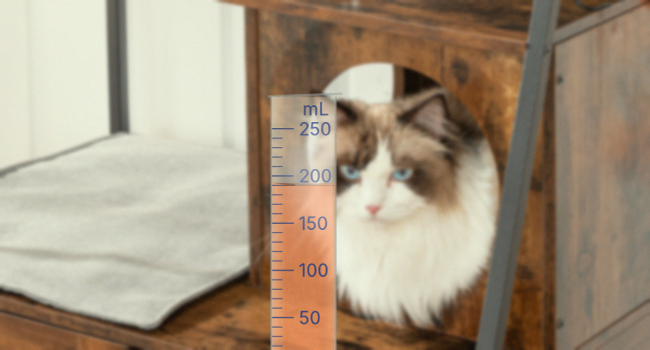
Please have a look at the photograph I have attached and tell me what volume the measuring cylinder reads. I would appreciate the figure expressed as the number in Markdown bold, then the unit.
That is **190** mL
